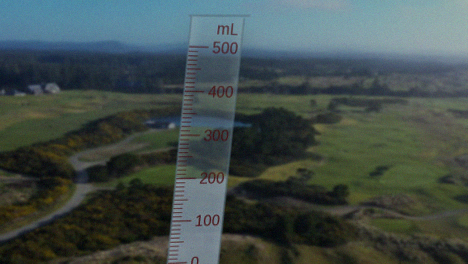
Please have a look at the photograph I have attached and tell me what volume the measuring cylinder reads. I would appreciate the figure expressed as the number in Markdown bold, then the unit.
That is **200** mL
